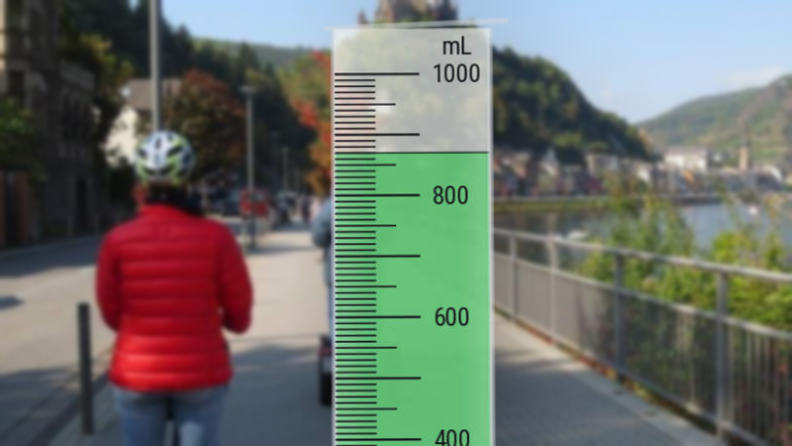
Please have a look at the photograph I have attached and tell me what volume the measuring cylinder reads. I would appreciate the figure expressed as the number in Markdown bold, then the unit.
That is **870** mL
